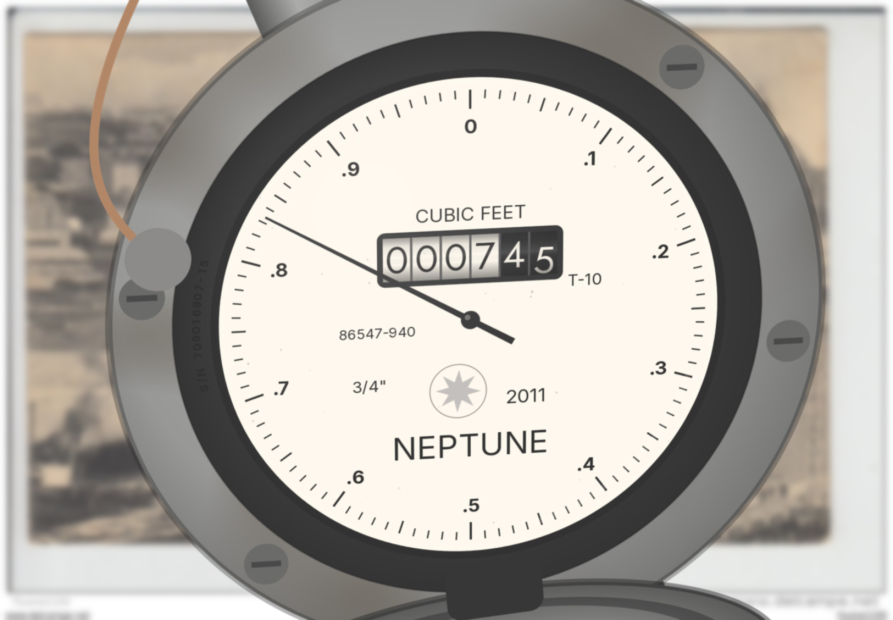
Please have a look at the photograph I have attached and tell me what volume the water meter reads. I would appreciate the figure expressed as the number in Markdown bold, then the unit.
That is **744.83** ft³
